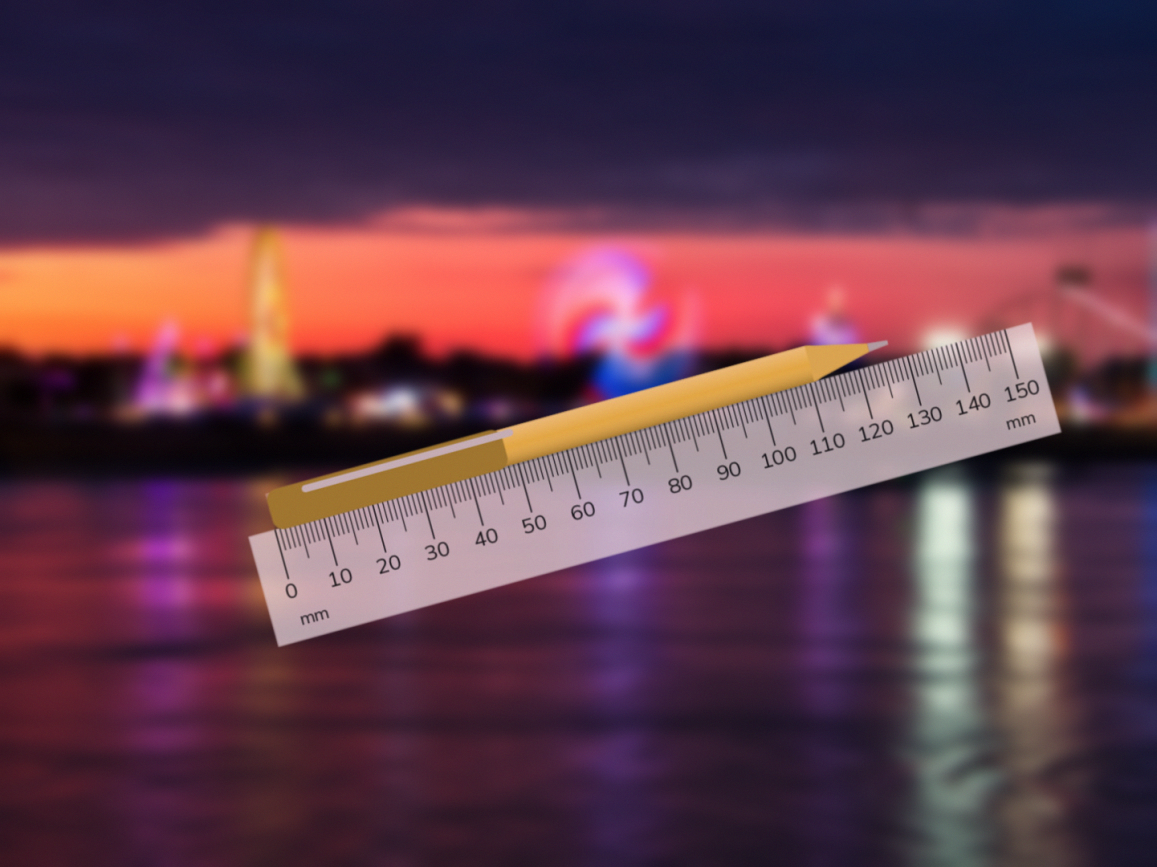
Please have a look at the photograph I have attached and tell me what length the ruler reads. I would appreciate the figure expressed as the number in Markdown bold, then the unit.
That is **127** mm
